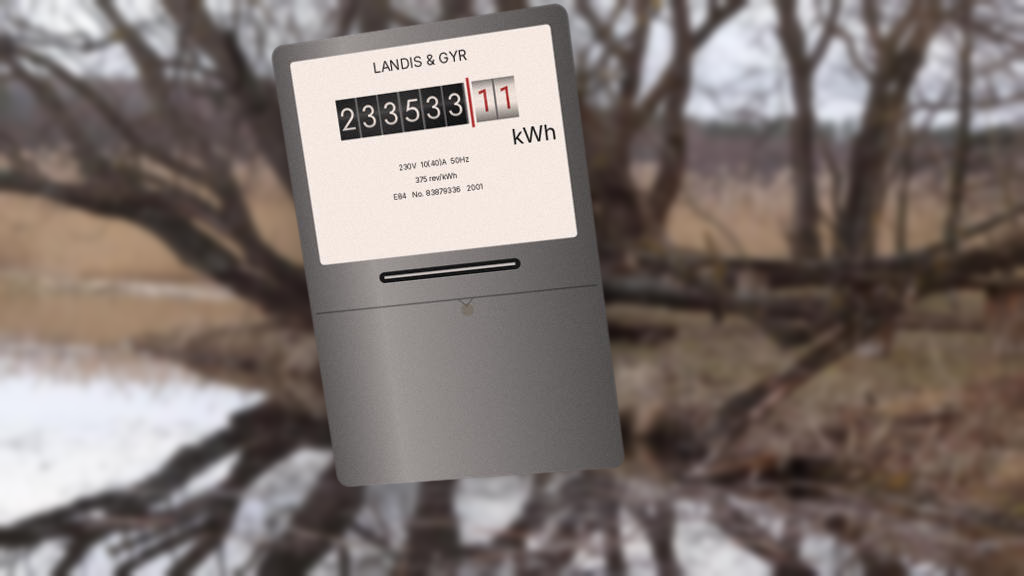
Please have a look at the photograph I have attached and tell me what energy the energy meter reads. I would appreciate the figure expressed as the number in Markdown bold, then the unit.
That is **233533.11** kWh
